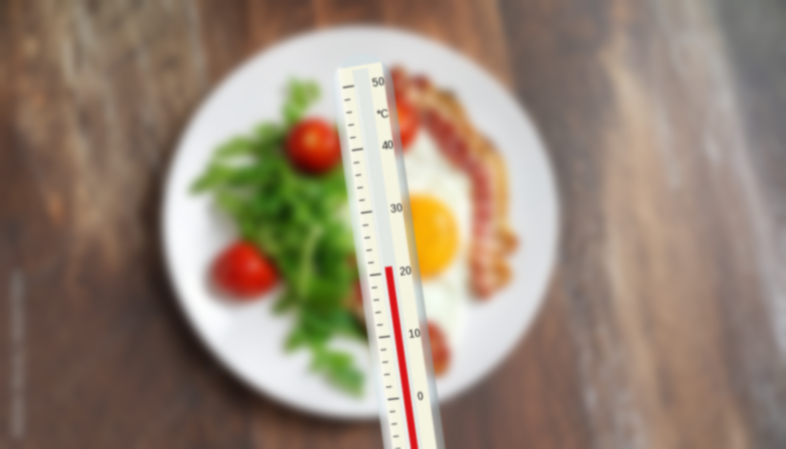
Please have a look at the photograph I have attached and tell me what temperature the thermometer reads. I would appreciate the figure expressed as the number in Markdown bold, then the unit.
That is **21** °C
